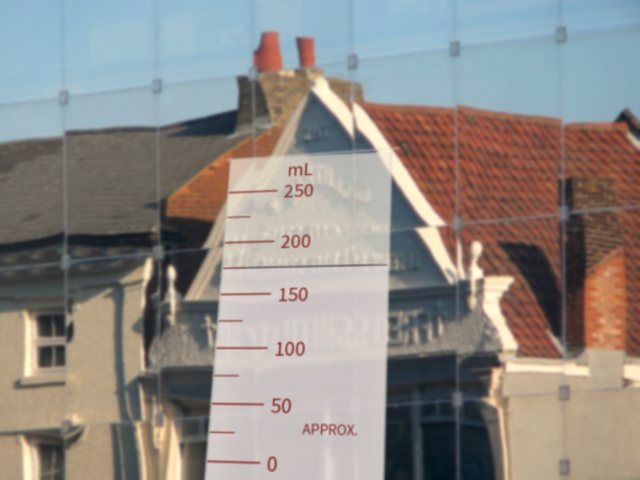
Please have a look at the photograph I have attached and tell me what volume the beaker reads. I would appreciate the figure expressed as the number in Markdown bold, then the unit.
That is **175** mL
